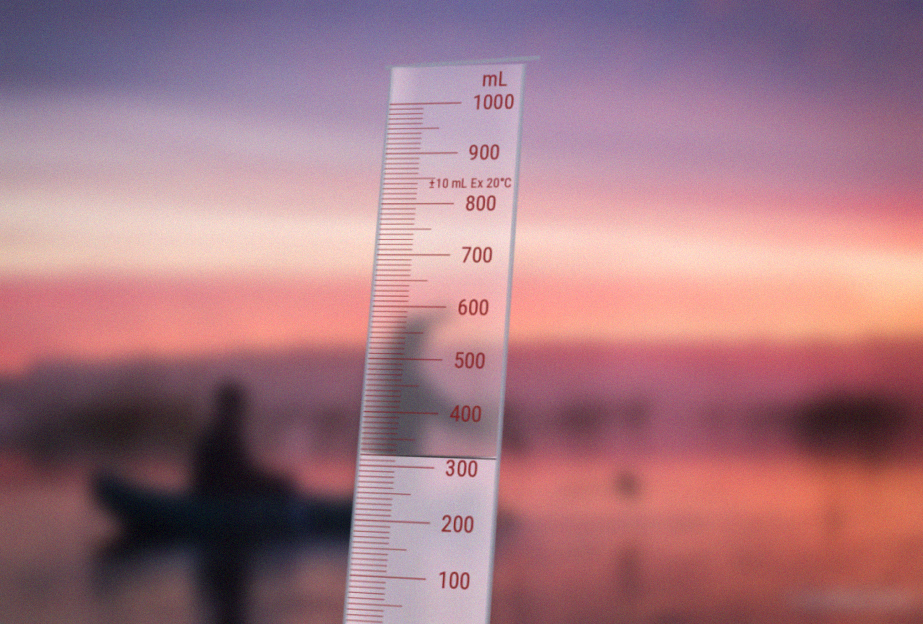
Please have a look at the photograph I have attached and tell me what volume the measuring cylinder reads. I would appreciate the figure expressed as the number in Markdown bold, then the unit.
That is **320** mL
